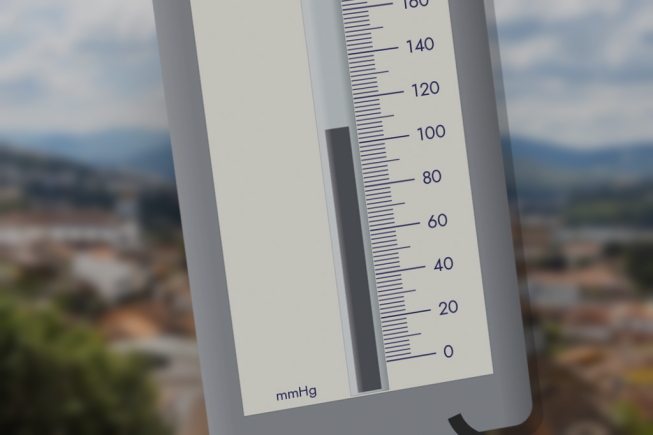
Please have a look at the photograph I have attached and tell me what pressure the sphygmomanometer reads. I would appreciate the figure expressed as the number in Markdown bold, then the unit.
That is **108** mmHg
